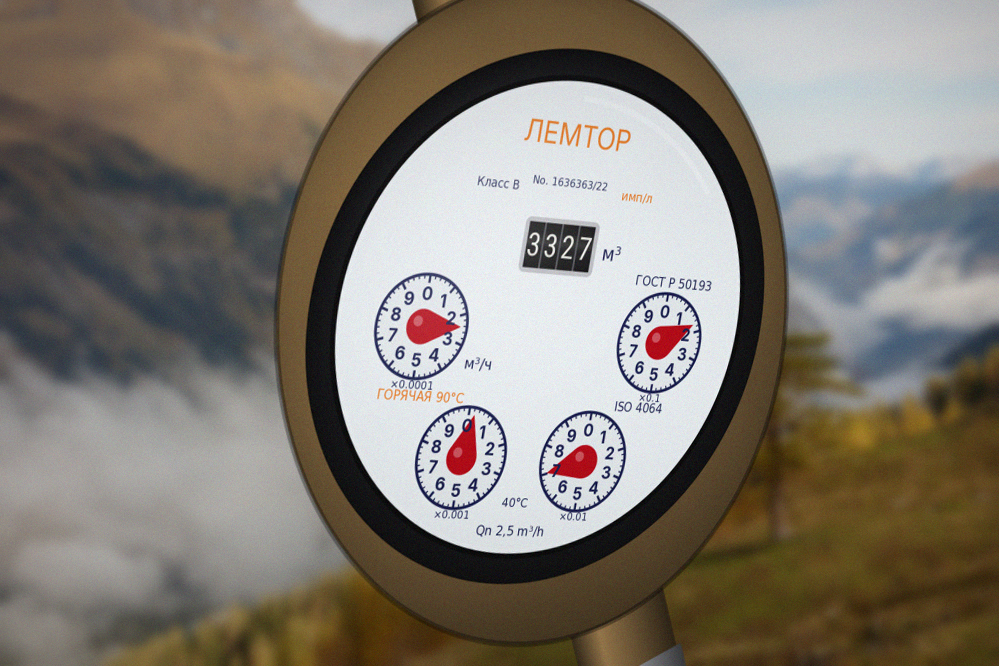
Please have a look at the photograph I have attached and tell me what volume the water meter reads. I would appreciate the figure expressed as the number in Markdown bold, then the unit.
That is **3327.1702** m³
